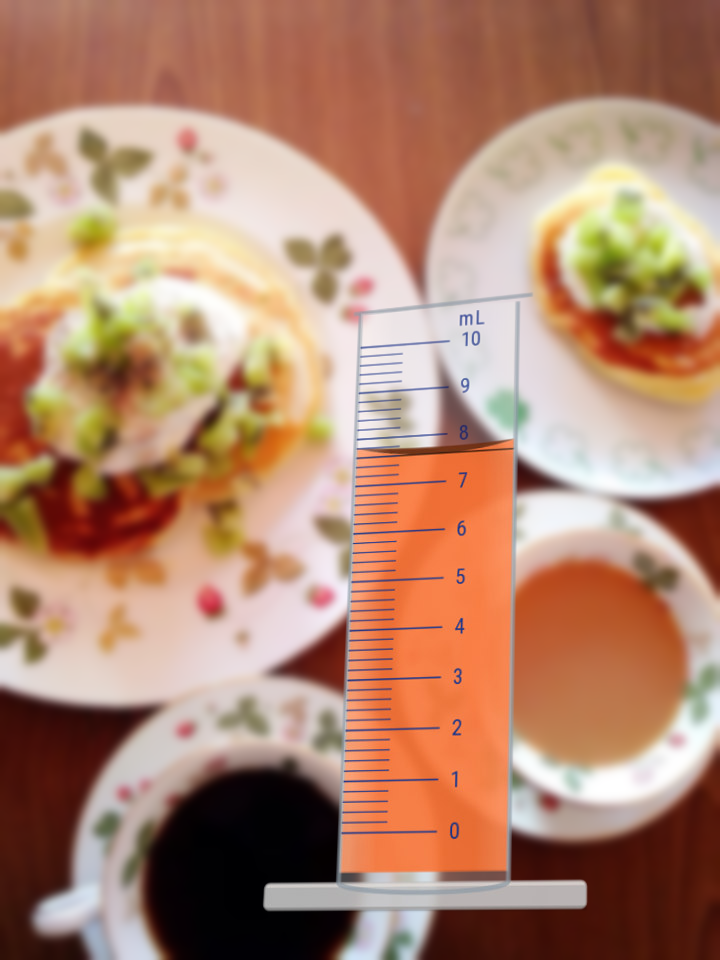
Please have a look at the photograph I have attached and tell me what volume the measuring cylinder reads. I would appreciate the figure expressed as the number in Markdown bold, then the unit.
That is **7.6** mL
